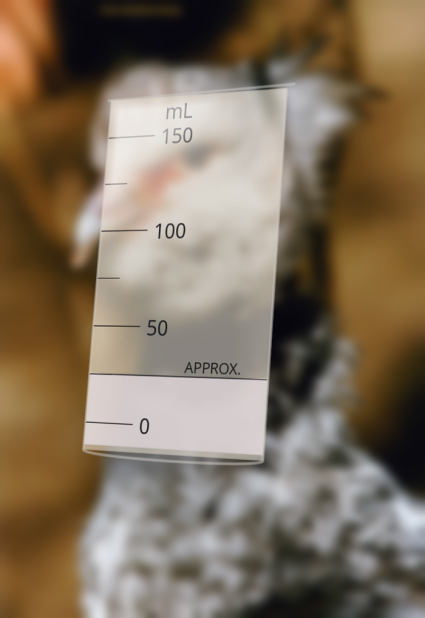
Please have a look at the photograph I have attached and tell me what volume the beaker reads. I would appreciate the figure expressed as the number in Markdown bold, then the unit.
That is **25** mL
